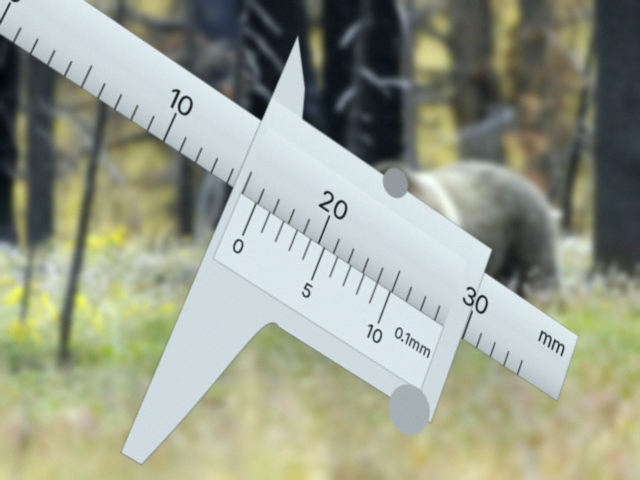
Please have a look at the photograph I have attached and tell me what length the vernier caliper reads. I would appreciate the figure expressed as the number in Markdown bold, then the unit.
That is **15.9** mm
